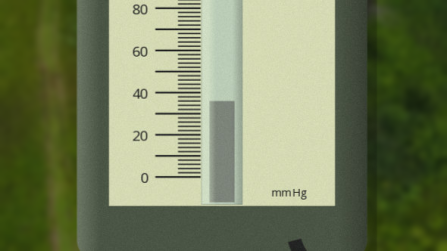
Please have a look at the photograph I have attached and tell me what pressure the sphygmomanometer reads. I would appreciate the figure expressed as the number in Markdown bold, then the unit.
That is **36** mmHg
